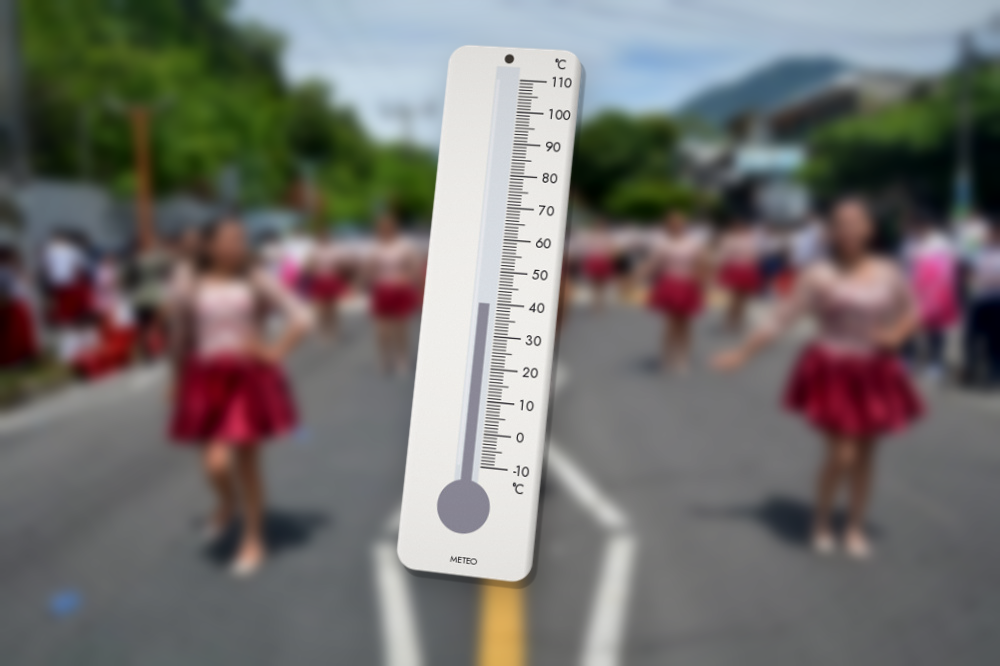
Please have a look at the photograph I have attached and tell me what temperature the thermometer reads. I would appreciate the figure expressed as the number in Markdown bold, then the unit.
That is **40** °C
